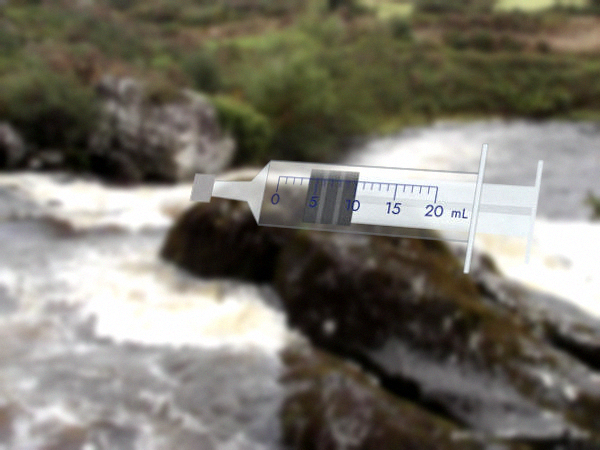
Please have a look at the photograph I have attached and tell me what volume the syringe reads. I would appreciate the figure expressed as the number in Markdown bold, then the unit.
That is **4** mL
